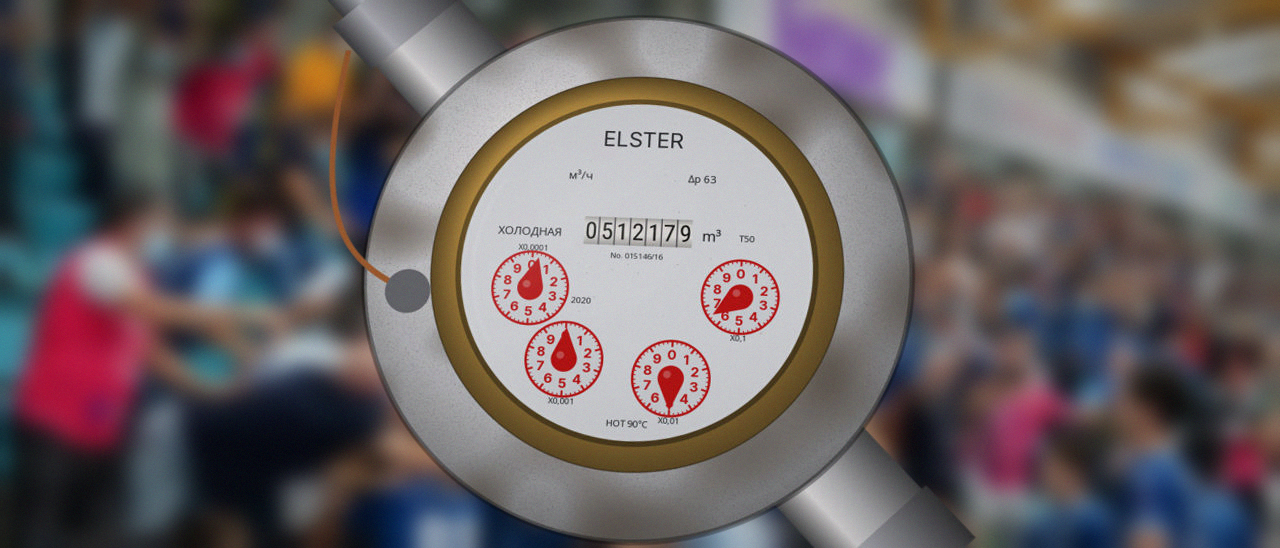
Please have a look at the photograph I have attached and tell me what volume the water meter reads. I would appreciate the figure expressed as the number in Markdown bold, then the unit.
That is **512179.6500** m³
